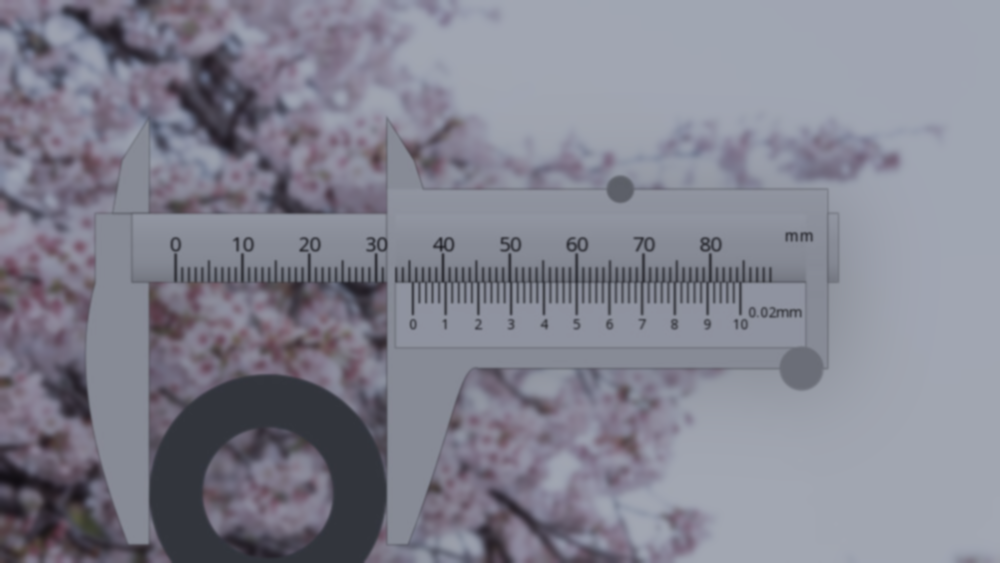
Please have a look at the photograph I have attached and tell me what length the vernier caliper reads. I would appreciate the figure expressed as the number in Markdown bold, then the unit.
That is **35.5** mm
